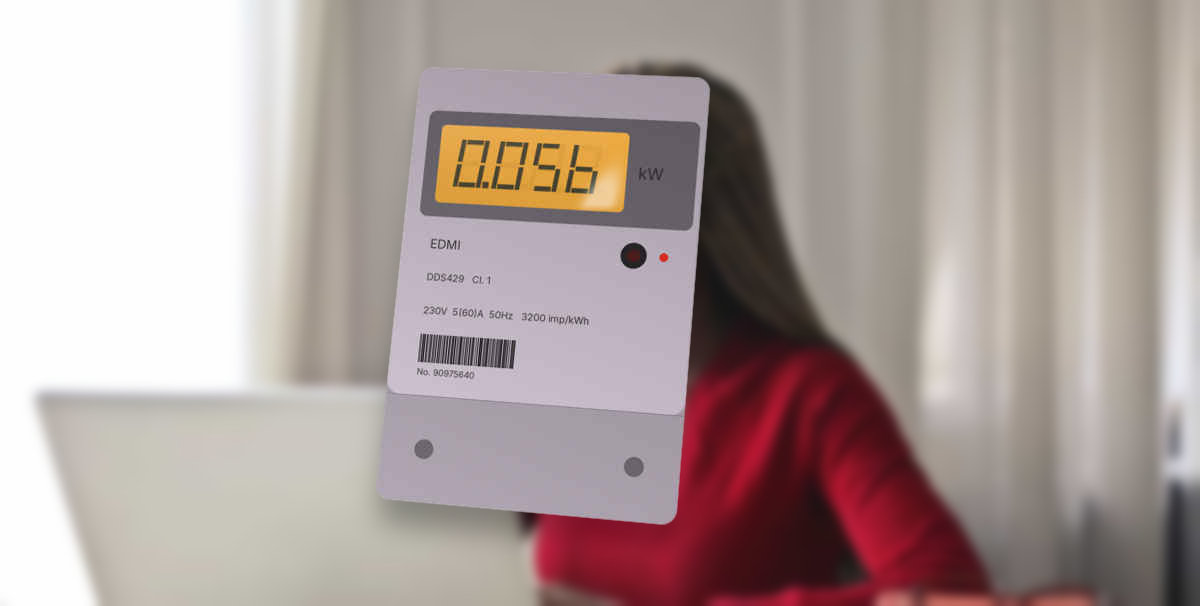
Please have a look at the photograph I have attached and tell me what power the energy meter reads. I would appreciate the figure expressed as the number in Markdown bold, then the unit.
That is **0.056** kW
